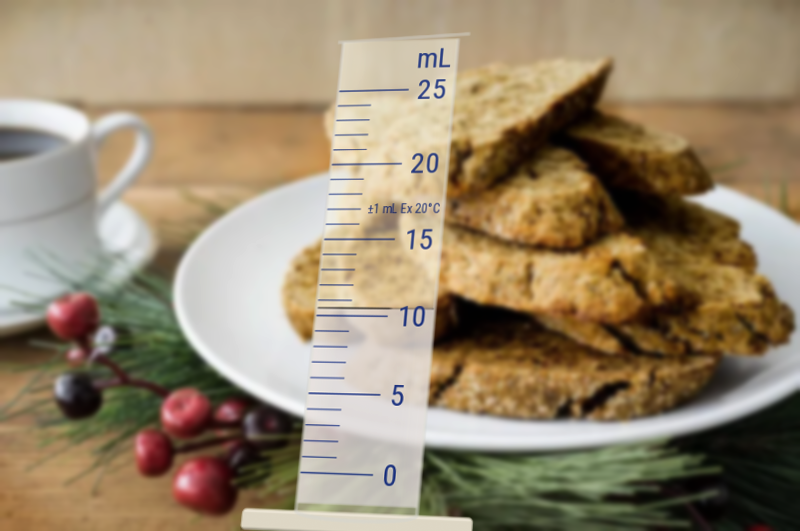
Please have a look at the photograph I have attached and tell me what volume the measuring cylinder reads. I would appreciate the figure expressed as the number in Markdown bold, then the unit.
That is **10.5** mL
